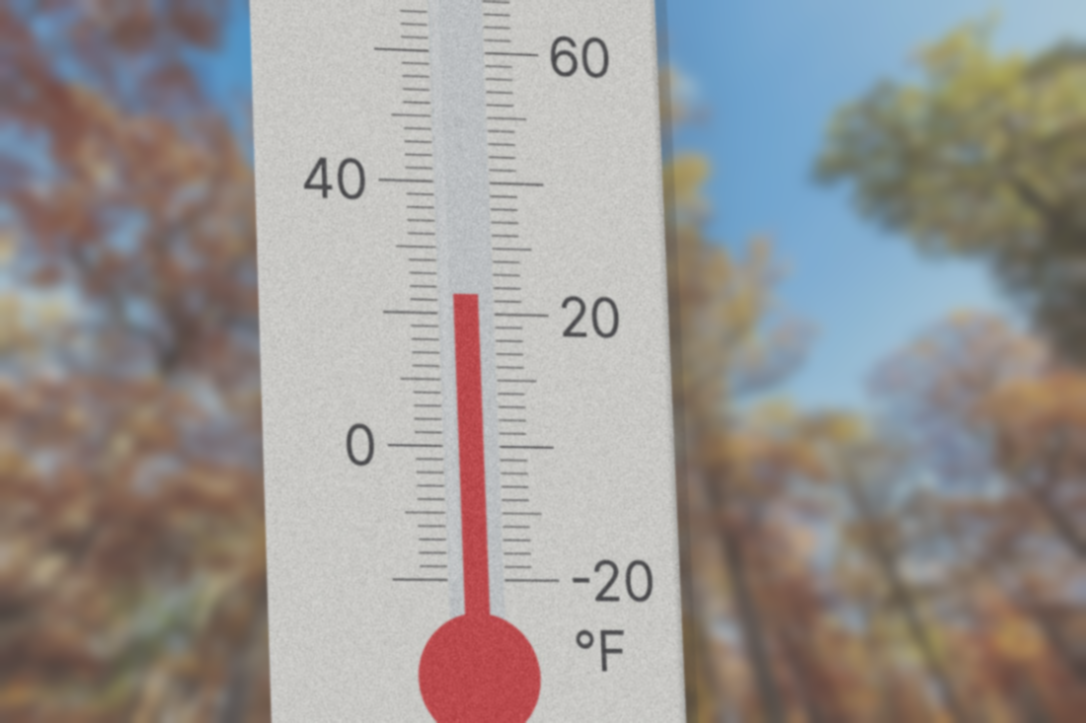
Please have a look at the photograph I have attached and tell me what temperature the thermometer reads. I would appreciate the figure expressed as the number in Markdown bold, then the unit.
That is **23** °F
